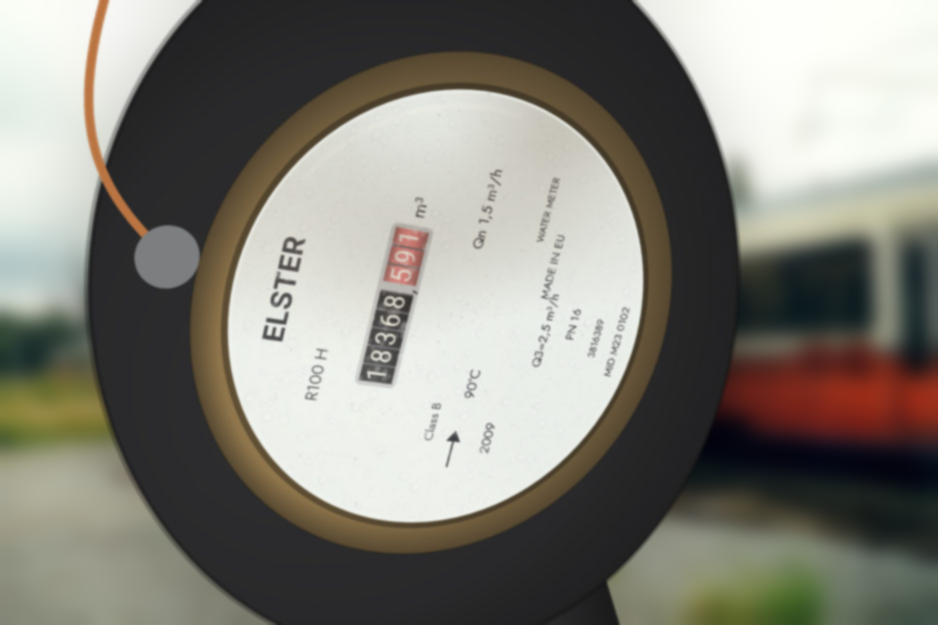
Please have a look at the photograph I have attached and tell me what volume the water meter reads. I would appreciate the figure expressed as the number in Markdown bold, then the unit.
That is **18368.591** m³
